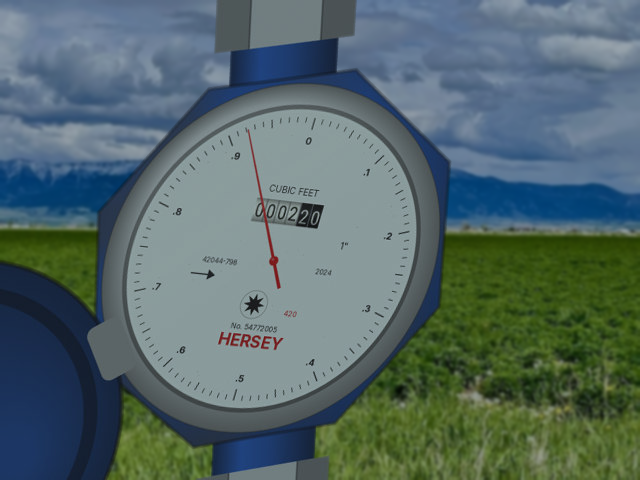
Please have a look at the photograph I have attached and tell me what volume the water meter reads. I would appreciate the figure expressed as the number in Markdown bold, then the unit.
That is **219.92** ft³
